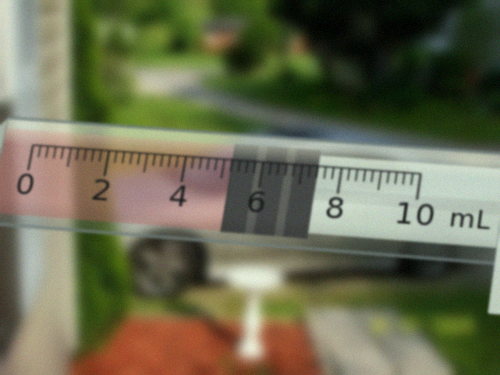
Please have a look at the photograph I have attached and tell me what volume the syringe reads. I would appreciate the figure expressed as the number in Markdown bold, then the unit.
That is **5.2** mL
